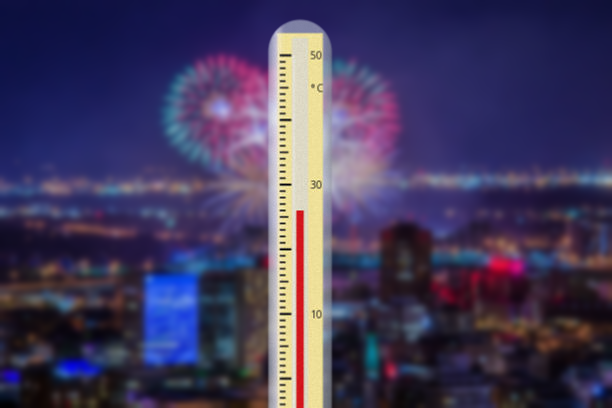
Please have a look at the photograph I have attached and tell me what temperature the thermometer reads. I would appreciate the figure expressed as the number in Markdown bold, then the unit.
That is **26** °C
